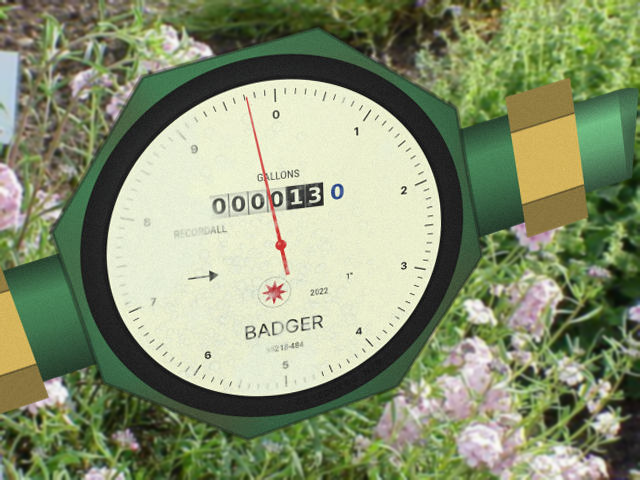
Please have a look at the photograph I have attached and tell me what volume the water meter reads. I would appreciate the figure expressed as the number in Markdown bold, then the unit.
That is **129.7** gal
